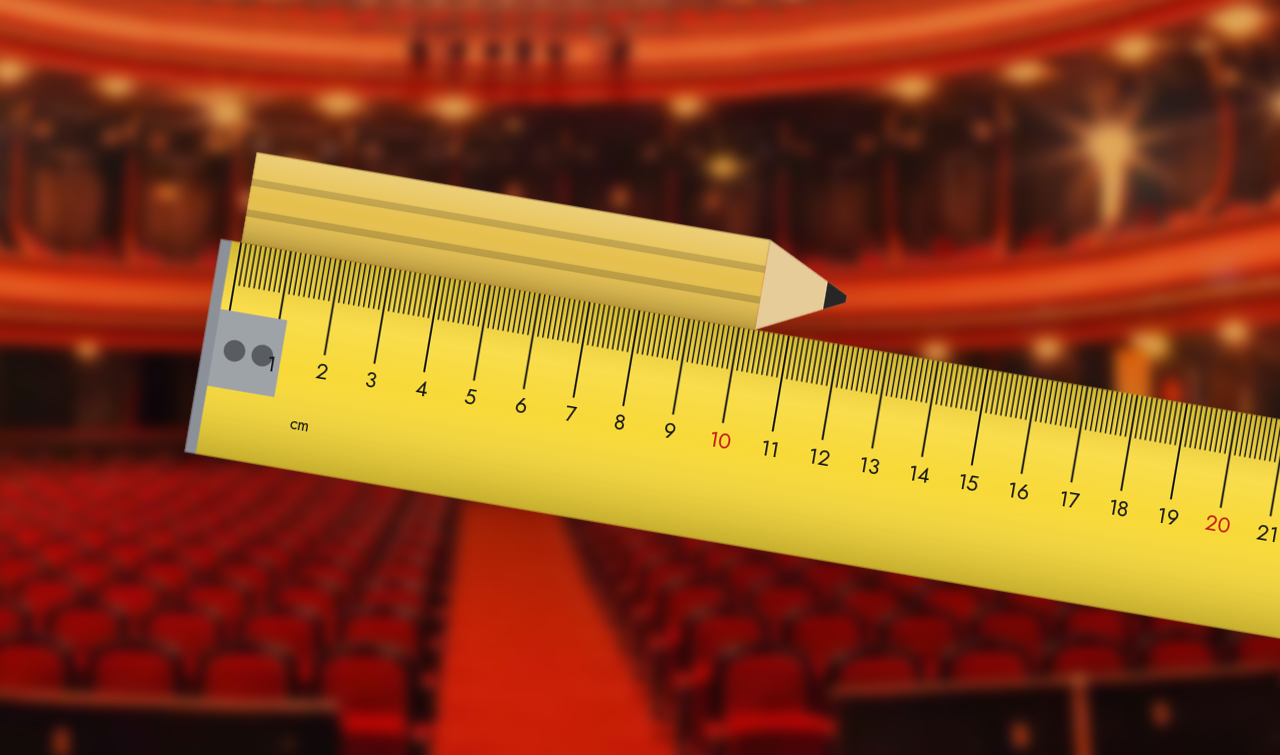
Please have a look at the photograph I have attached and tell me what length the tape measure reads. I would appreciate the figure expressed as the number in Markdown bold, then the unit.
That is **12** cm
